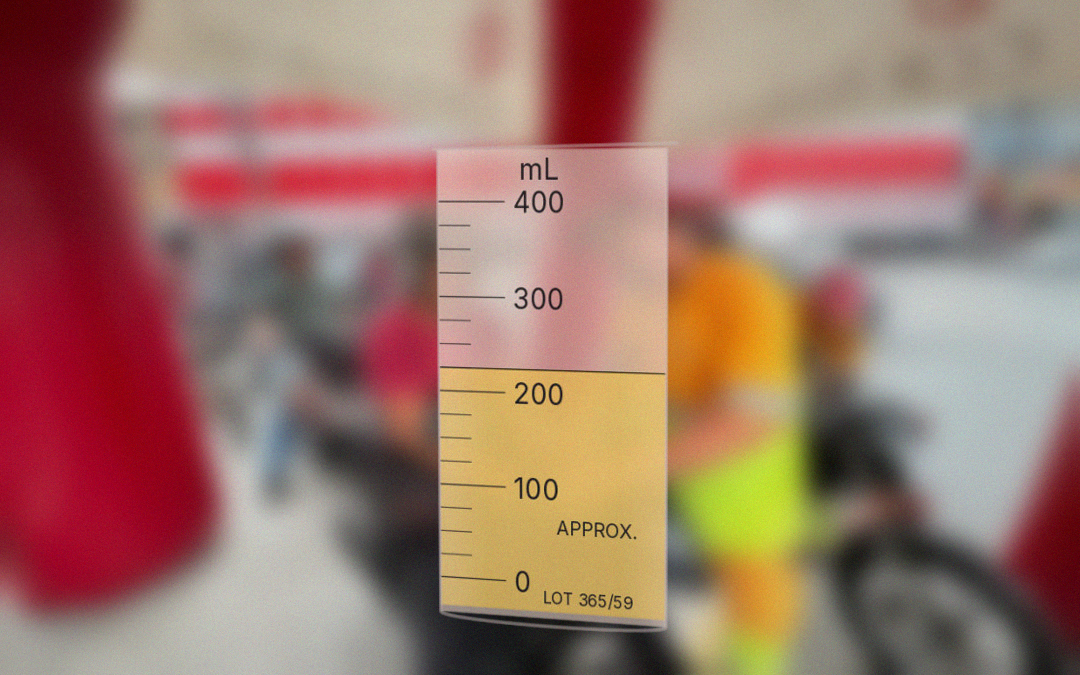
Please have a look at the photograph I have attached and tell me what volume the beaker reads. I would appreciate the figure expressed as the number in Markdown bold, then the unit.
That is **225** mL
